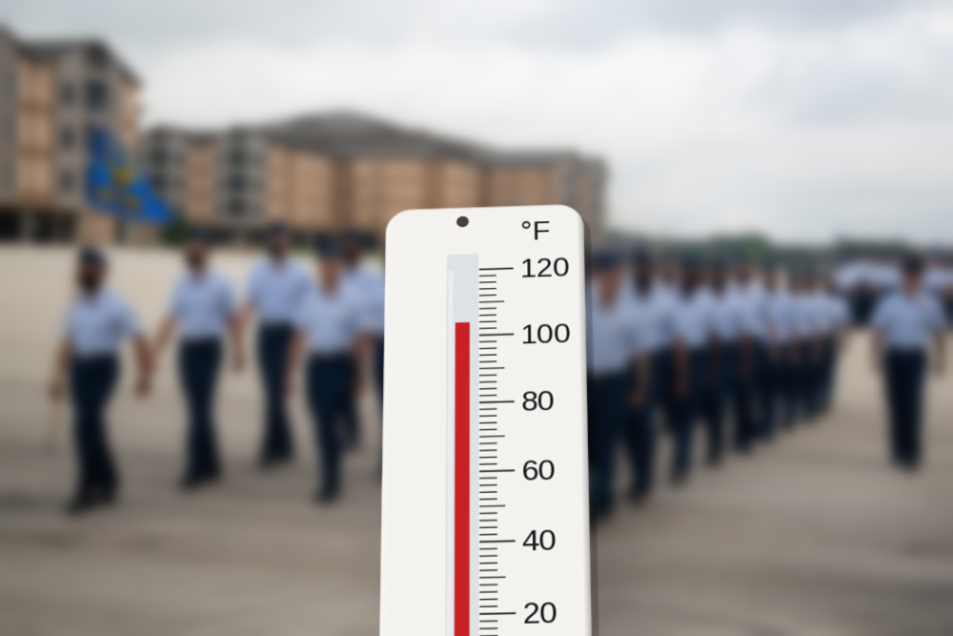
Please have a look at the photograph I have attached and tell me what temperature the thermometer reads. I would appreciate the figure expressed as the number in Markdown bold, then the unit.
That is **104** °F
